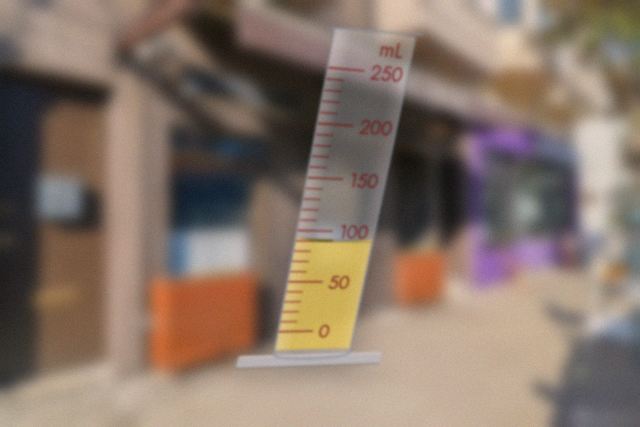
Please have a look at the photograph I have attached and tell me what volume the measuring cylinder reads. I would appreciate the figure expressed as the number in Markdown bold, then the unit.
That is **90** mL
